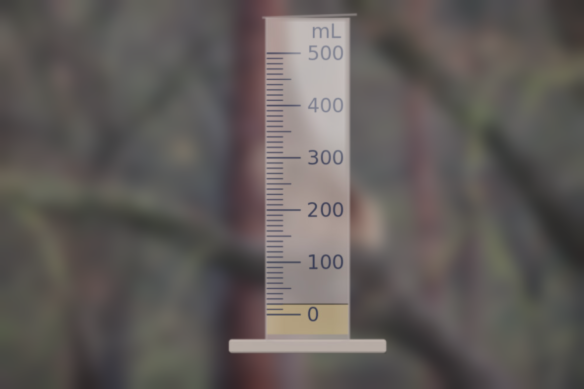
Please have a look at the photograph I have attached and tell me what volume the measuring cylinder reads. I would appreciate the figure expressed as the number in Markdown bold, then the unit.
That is **20** mL
